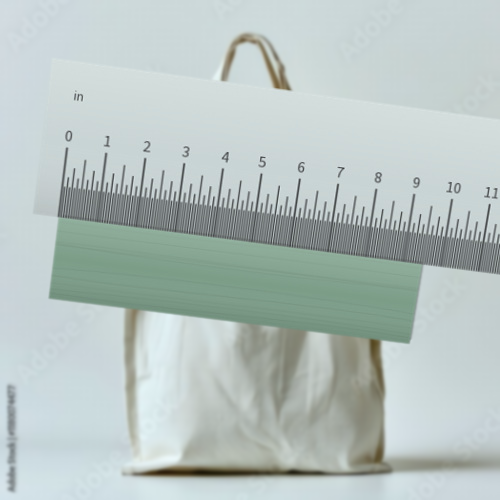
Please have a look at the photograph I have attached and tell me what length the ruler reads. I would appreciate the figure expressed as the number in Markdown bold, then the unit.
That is **9.5** in
